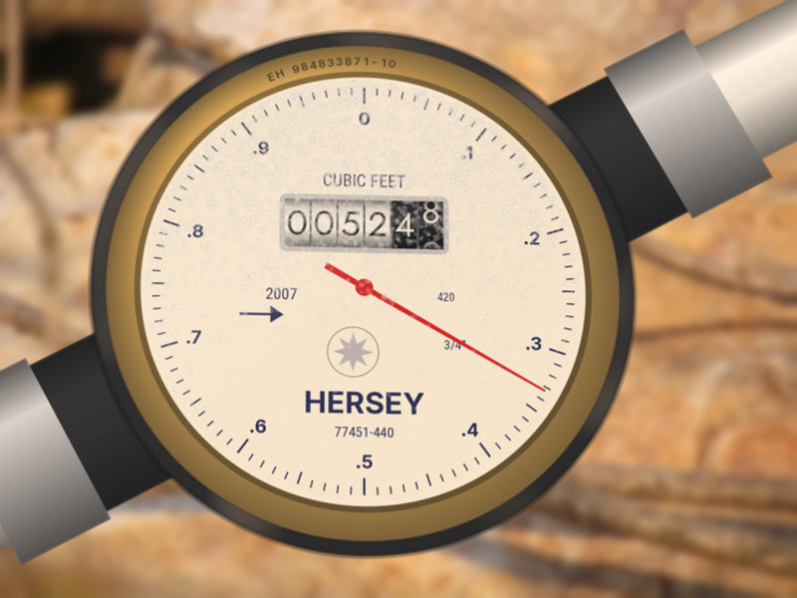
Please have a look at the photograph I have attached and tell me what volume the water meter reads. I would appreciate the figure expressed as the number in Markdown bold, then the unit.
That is **5248.33** ft³
